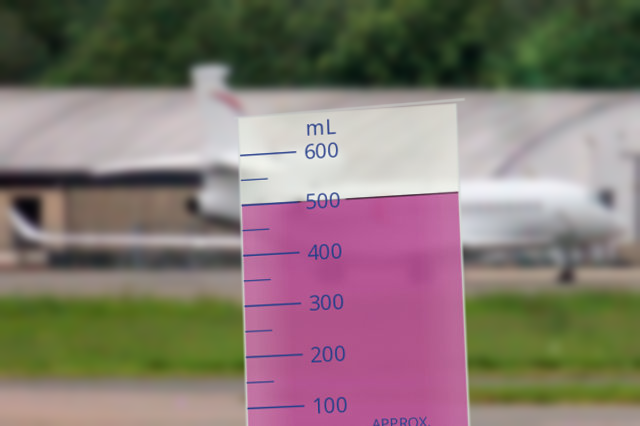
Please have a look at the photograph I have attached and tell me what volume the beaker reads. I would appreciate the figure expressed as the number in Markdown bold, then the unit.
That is **500** mL
